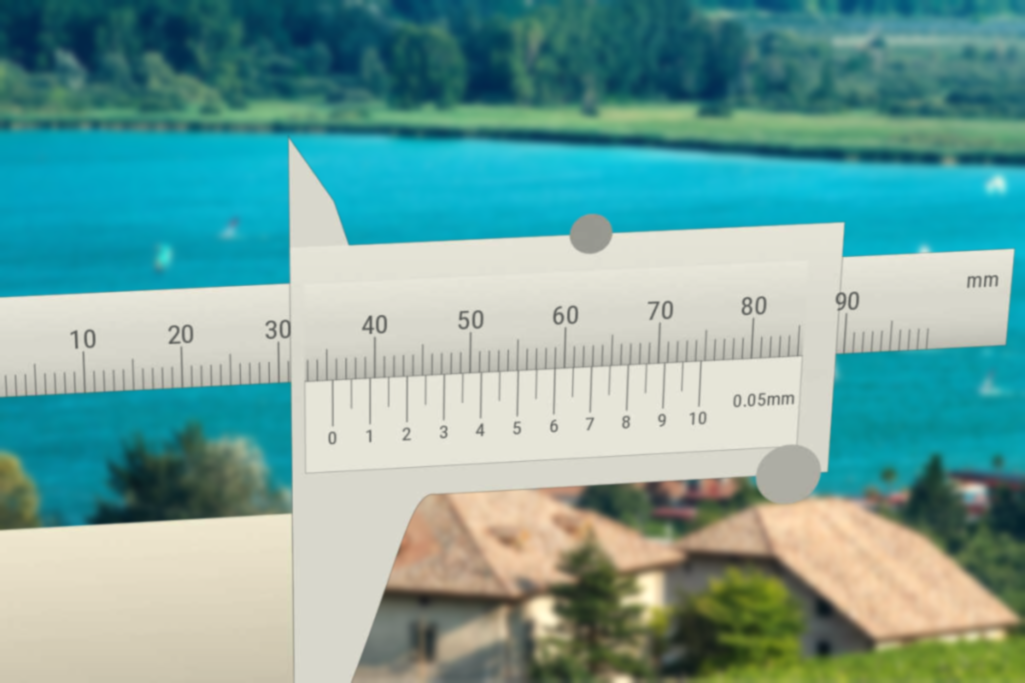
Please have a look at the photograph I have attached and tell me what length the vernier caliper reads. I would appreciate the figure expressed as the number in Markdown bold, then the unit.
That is **35.6** mm
